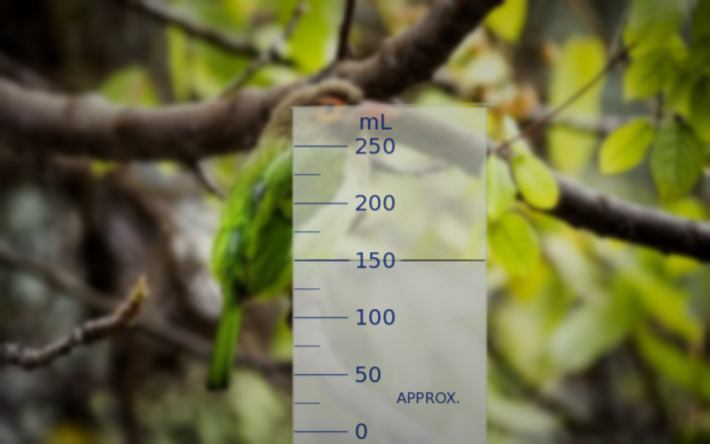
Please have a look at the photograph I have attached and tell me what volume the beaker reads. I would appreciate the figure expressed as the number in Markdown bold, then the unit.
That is **150** mL
